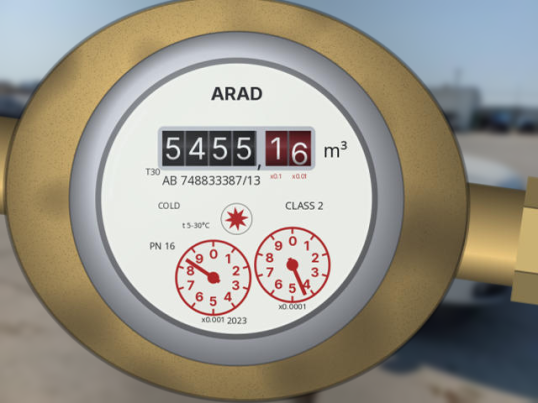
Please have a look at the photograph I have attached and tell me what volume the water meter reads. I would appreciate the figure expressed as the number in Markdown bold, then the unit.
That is **5455.1584** m³
